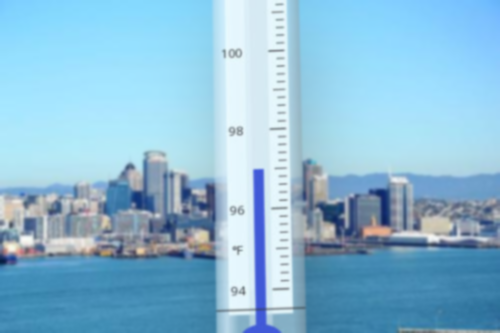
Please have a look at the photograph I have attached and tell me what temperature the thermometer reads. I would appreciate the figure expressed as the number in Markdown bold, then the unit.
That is **97** °F
